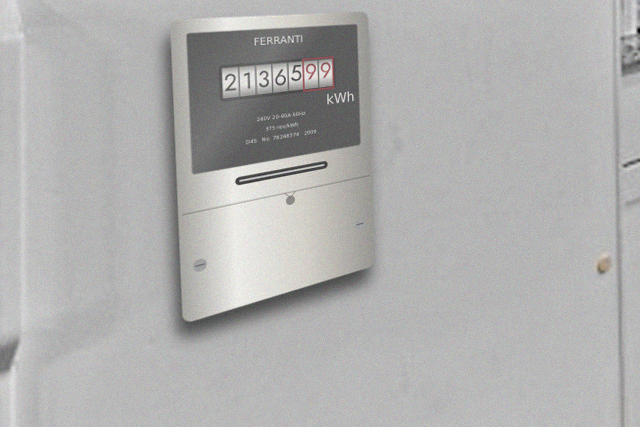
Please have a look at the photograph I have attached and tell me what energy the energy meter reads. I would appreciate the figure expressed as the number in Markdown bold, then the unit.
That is **21365.99** kWh
